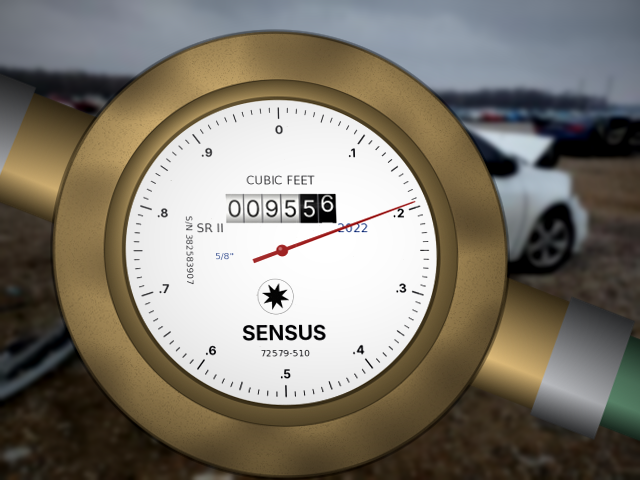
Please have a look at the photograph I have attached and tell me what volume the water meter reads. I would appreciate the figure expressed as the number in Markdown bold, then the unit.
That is **9556.19** ft³
